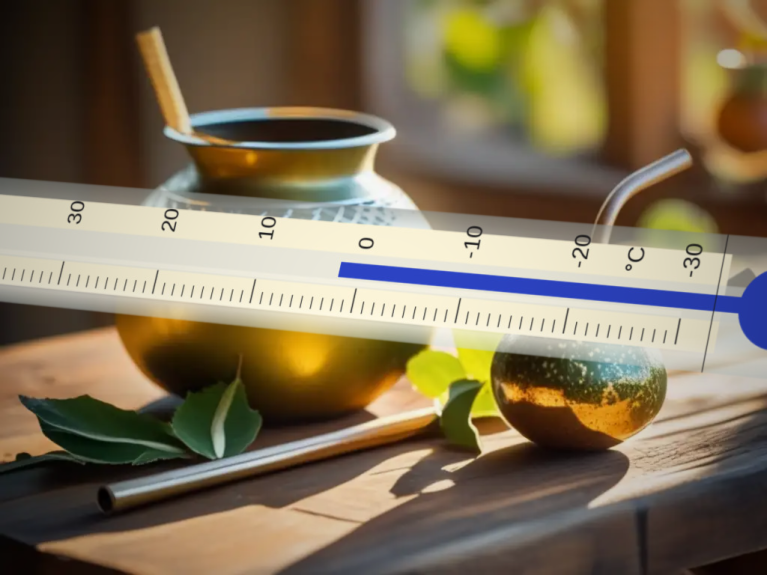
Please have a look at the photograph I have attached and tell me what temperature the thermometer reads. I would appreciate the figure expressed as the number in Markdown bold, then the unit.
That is **2** °C
